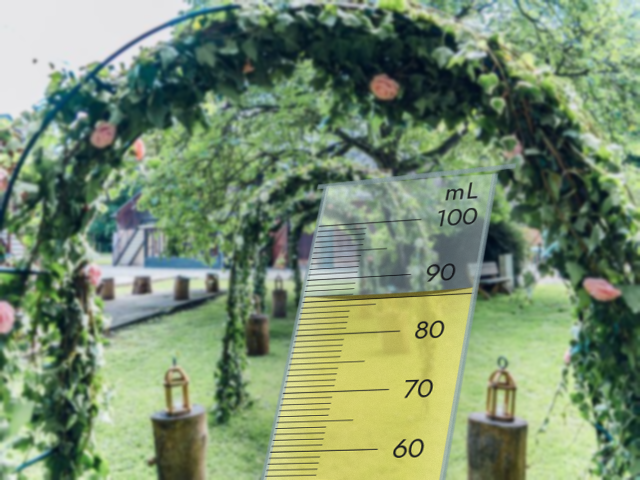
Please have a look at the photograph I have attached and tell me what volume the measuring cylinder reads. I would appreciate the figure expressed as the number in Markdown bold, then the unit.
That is **86** mL
